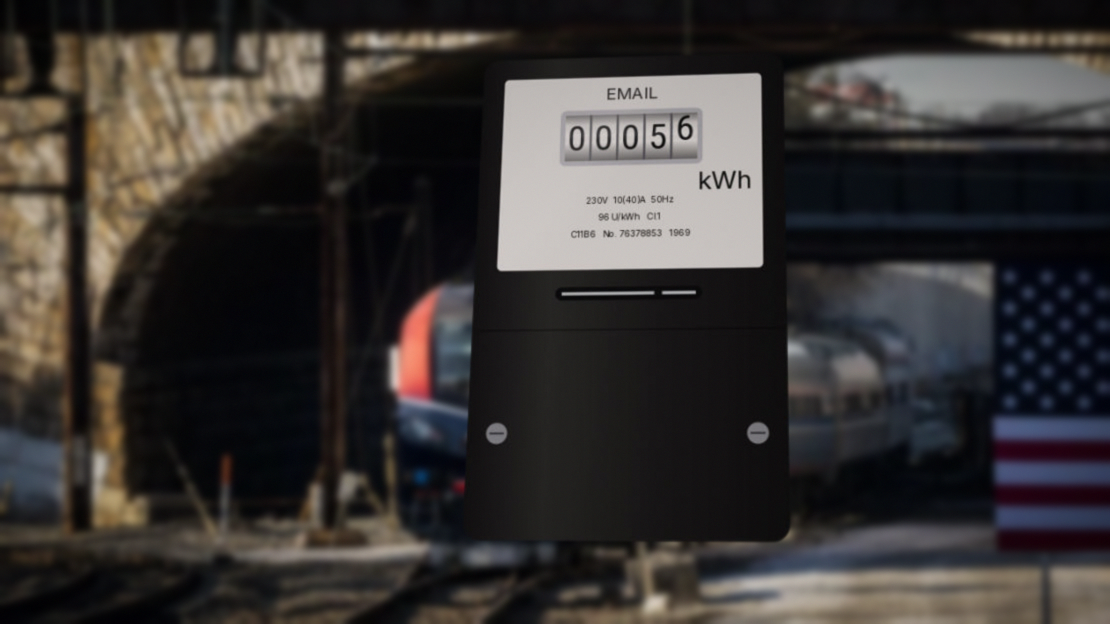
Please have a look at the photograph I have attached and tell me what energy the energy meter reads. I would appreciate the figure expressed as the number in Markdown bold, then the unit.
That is **56** kWh
